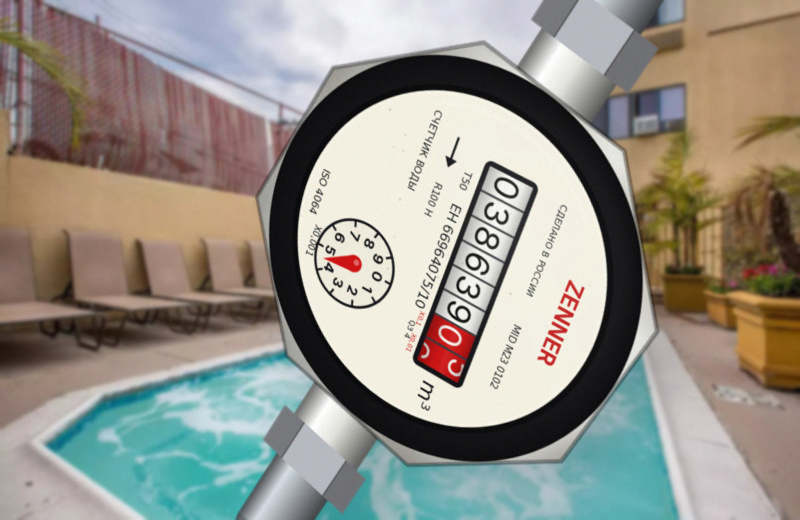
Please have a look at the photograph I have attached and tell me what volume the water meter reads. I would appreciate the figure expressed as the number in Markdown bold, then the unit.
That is **38639.054** m³
